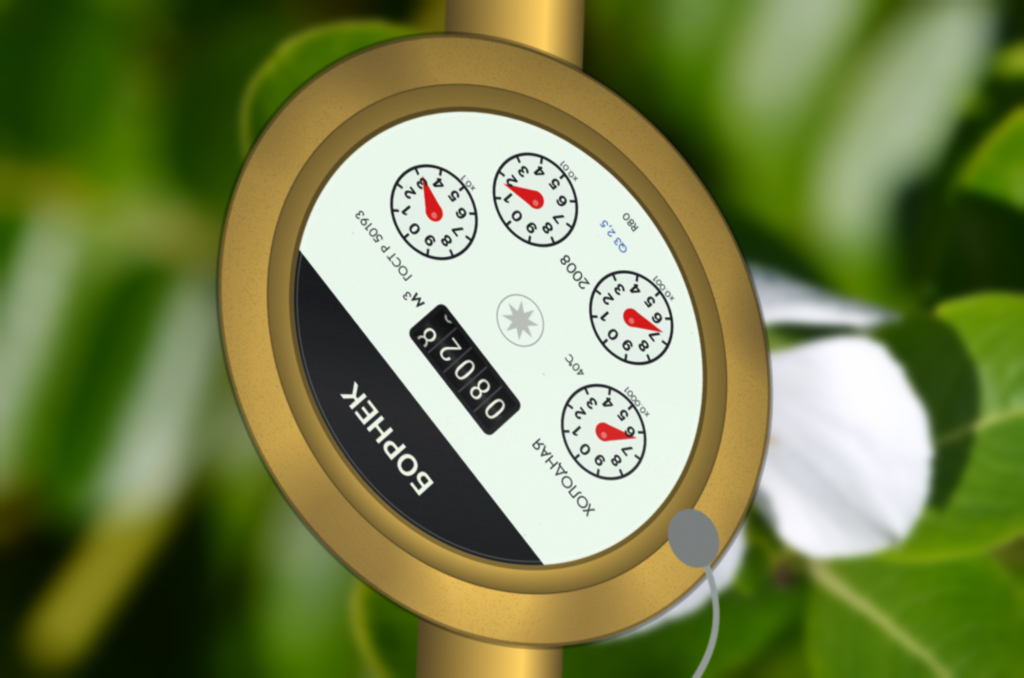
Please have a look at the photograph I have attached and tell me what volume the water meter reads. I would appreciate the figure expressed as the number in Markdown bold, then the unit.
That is **8028.3166** m³
